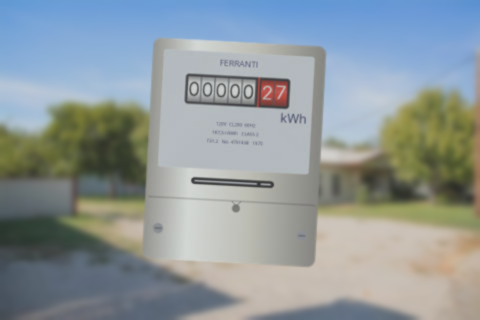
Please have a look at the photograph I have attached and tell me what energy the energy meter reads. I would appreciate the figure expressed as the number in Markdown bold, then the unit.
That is **0.27** kWh
